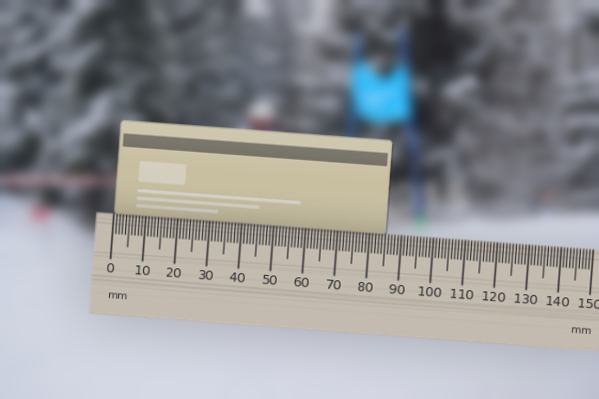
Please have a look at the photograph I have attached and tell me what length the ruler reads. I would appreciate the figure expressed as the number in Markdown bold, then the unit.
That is **85** mm
